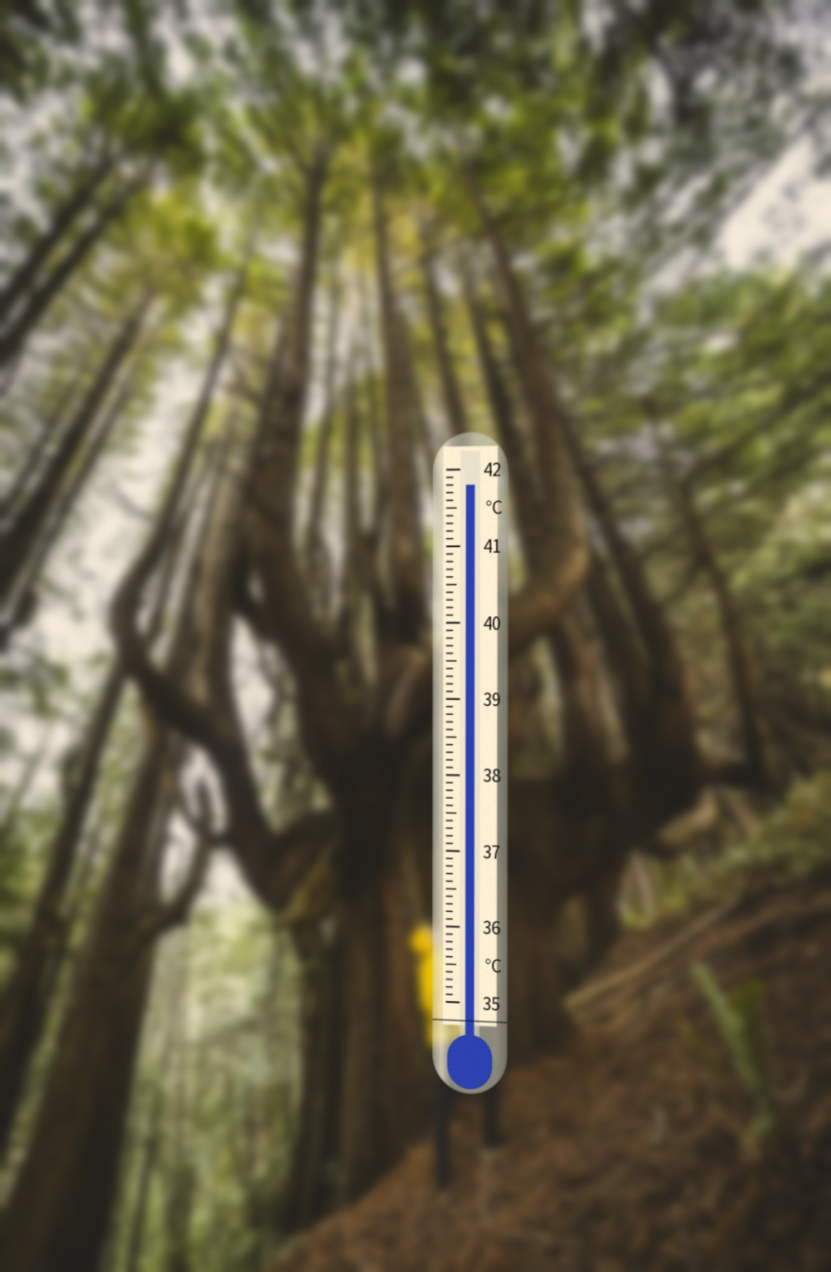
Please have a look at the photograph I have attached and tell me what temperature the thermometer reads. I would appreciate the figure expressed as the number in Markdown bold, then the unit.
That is **41.8** °C
